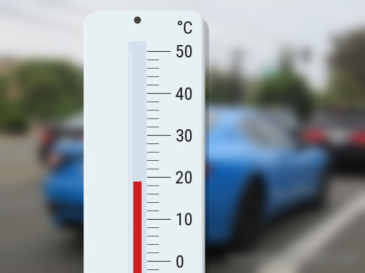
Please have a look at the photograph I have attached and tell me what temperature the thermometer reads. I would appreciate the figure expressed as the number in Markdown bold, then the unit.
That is **19** °C
